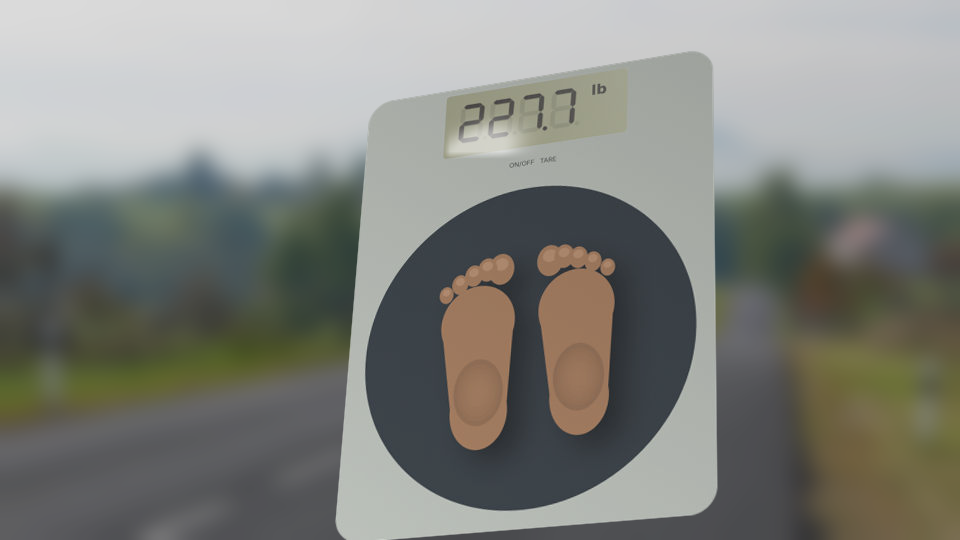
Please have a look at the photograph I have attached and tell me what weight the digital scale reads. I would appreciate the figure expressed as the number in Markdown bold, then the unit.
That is **227.7** lb
